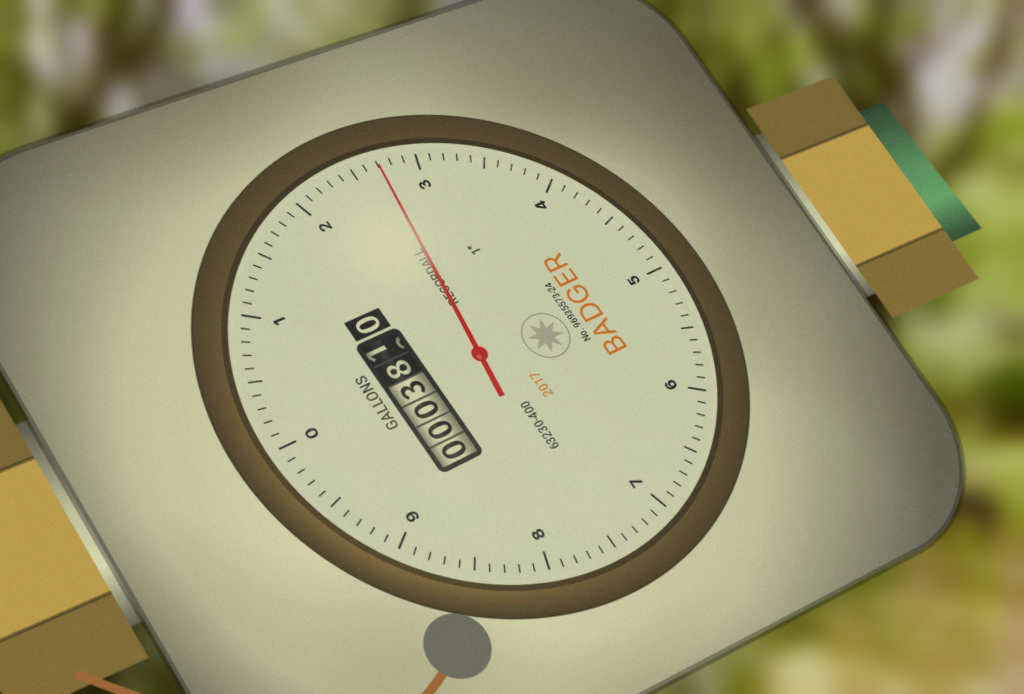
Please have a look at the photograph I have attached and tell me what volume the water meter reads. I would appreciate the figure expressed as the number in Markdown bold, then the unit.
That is **3812.7** gal
